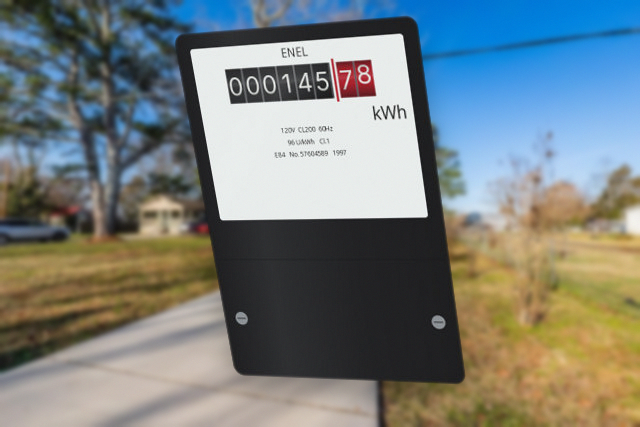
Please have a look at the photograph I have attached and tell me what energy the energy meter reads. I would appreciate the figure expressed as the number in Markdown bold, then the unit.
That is **145.78** kWh
